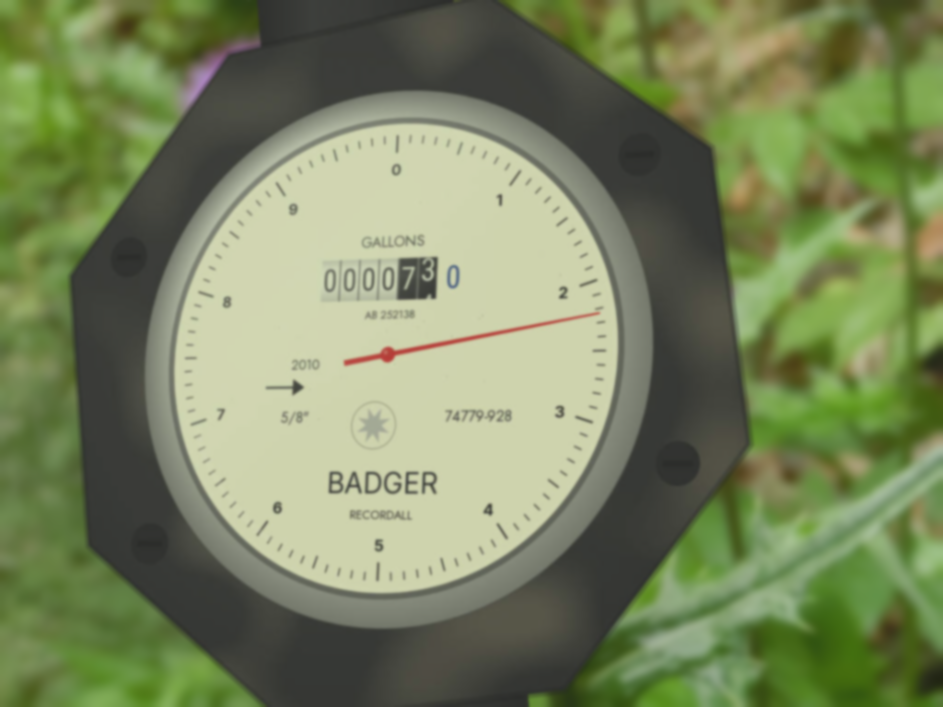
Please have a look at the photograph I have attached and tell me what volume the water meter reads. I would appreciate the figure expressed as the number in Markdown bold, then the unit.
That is **732.2** gal
